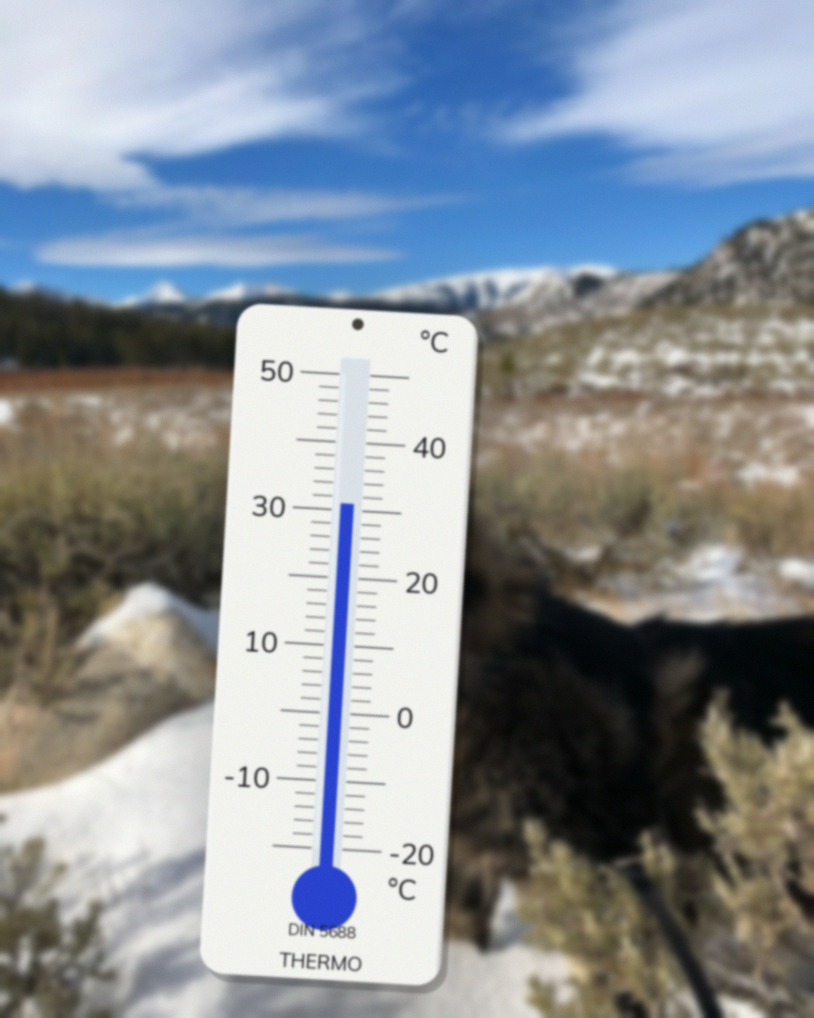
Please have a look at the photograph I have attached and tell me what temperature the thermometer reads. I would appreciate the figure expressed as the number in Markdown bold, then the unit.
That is **31** °C
